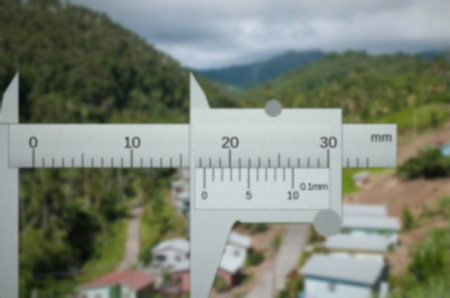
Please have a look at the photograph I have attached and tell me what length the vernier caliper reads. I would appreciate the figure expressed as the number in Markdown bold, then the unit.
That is **17.4** mm
